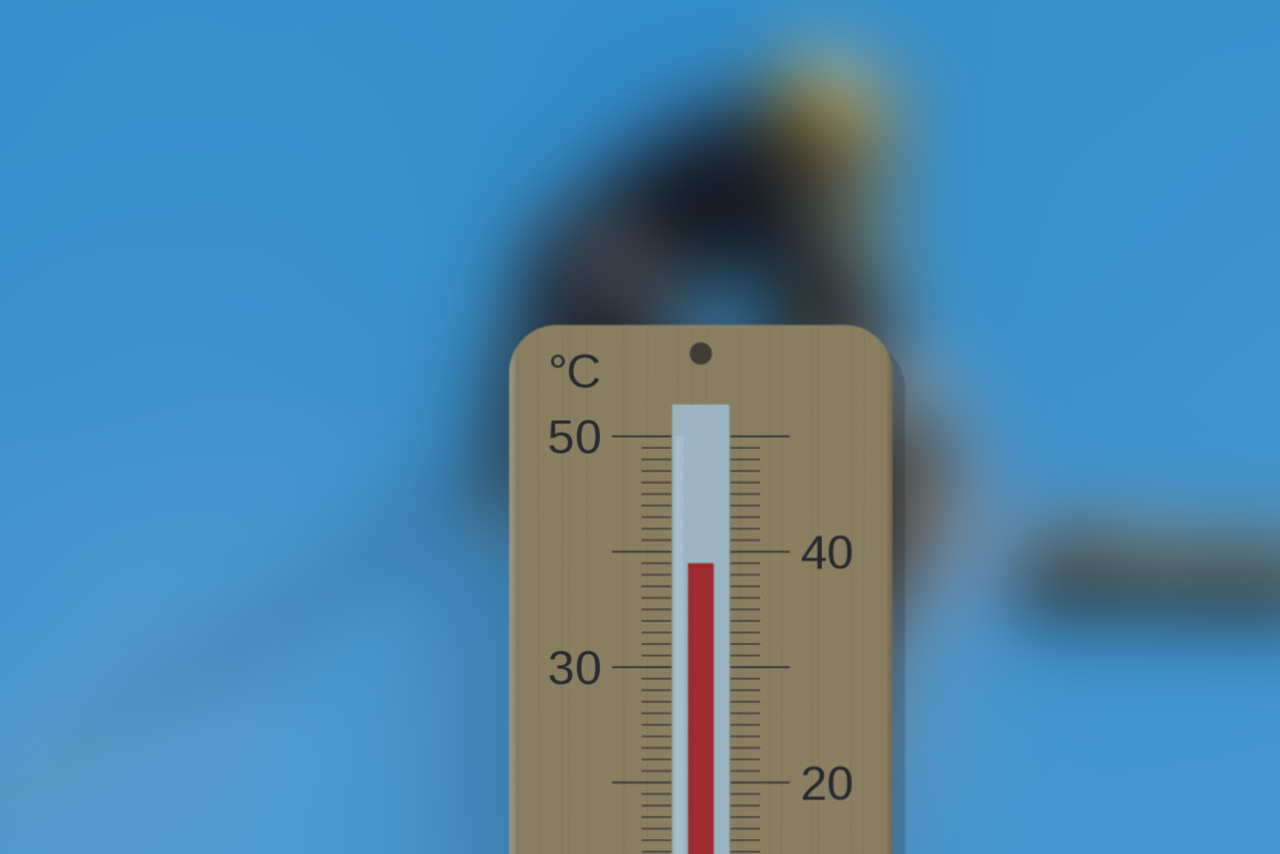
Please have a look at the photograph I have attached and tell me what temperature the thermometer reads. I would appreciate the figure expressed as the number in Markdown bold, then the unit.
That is **39** °C
